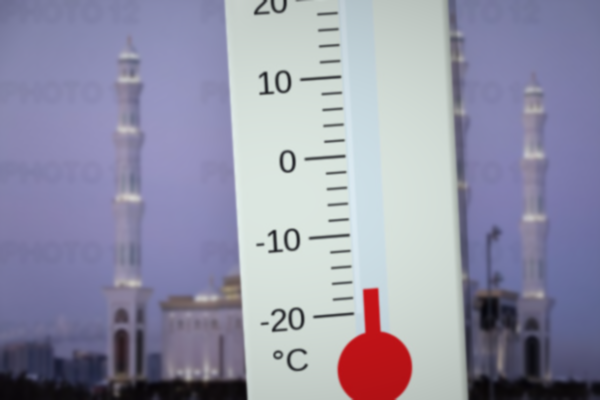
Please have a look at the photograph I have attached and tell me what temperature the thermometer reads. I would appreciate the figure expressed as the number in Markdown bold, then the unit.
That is **-17** °C
